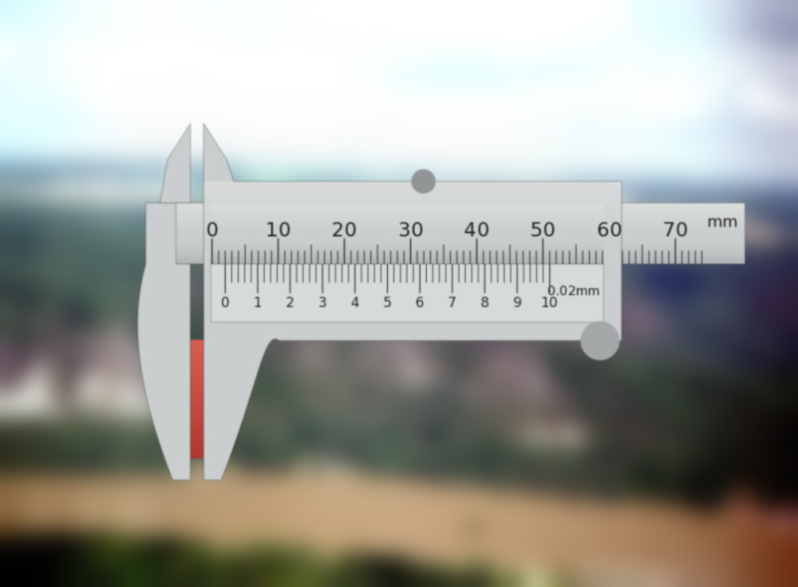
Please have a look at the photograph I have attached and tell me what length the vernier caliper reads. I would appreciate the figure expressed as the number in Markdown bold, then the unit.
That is **2.0** mm
